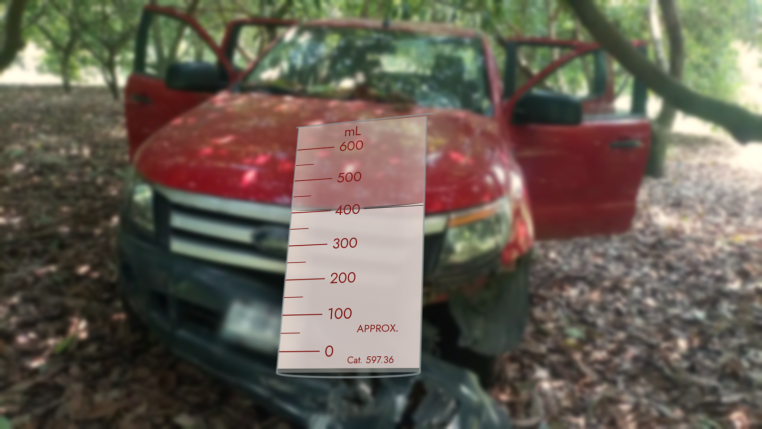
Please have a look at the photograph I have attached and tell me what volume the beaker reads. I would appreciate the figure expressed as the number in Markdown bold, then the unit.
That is **400** mL
